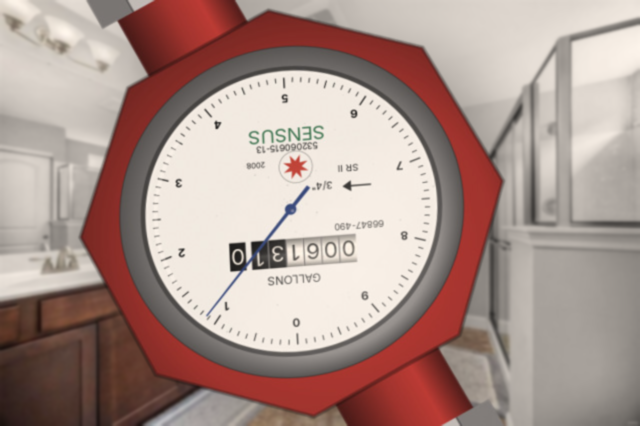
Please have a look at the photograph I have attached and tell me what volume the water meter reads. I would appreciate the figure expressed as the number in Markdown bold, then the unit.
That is **61311.1** gal
